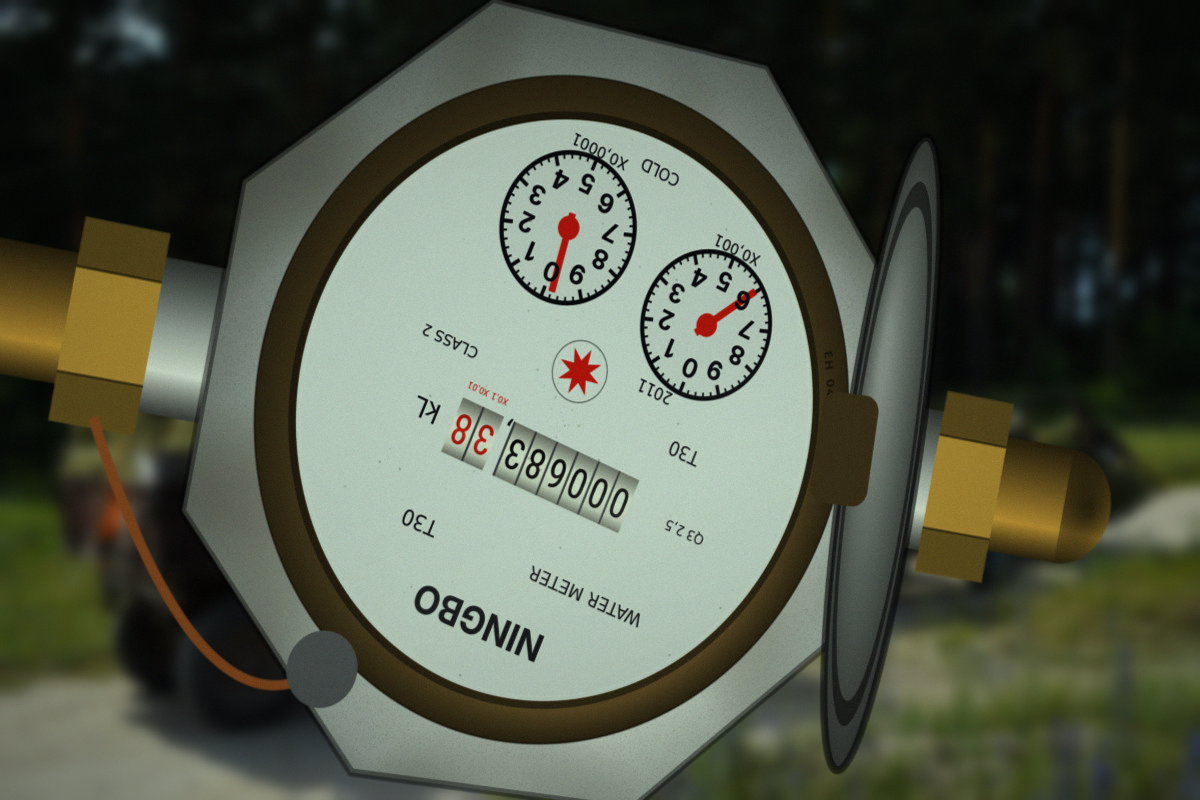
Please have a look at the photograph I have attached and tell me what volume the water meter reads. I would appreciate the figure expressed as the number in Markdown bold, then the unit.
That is **683.3859** kL
